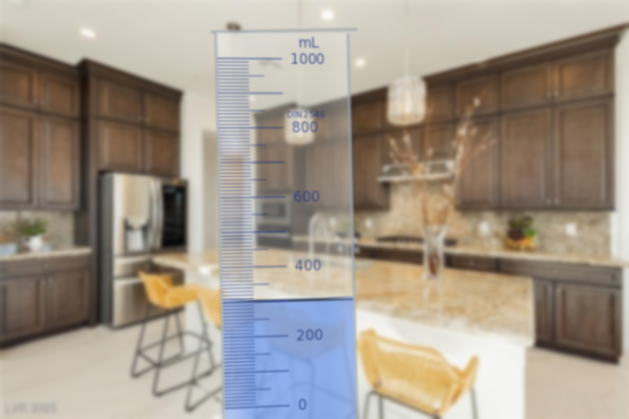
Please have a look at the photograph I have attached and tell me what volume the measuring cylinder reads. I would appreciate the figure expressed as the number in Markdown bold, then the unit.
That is **300** mL
